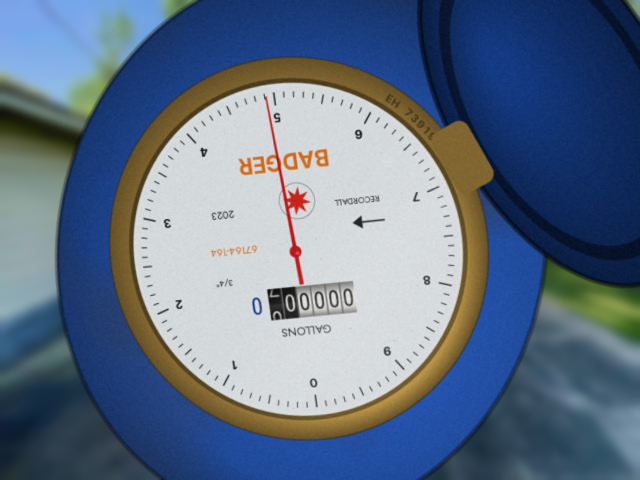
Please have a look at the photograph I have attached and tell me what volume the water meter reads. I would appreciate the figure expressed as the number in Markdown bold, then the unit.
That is **64.9** gal
